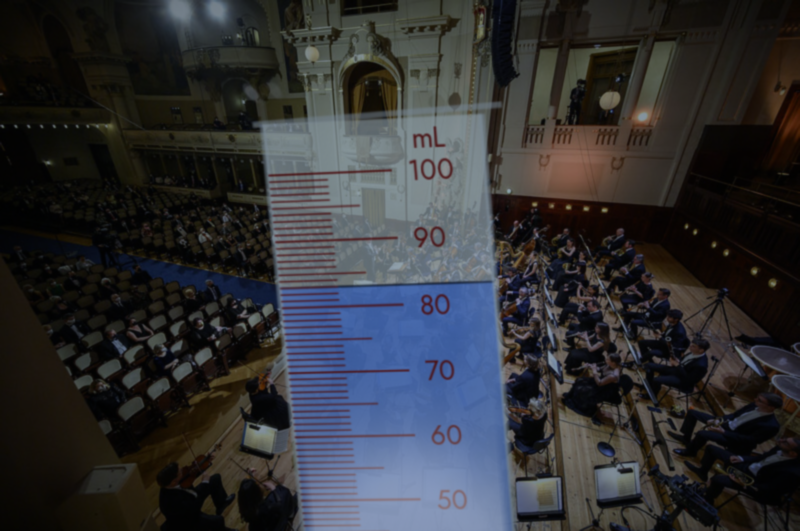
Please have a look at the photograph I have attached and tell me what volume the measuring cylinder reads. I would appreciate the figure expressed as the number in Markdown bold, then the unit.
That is **83** mL
